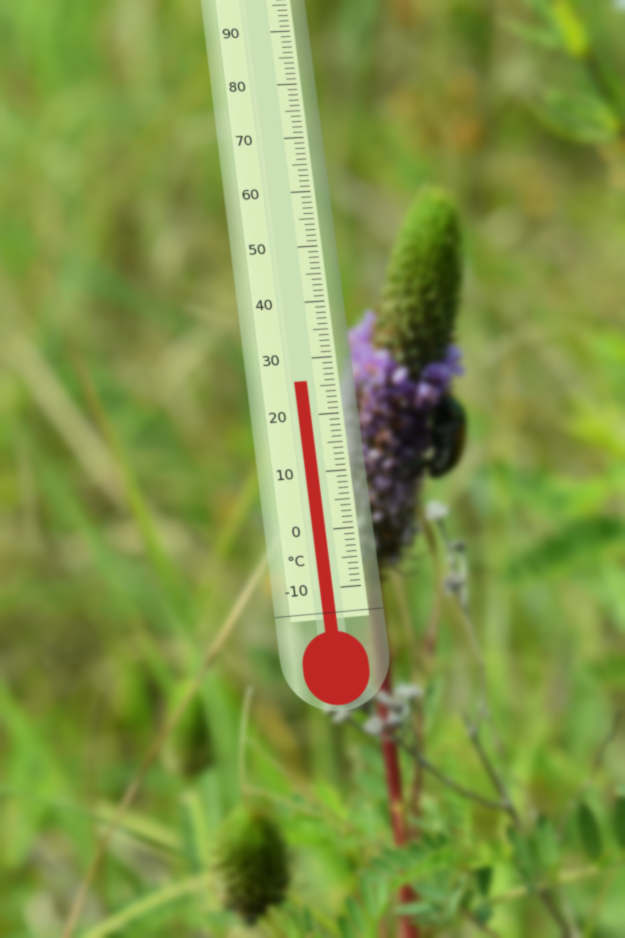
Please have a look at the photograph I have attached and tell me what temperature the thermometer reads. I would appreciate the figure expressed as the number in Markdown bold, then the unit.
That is **26** °C
